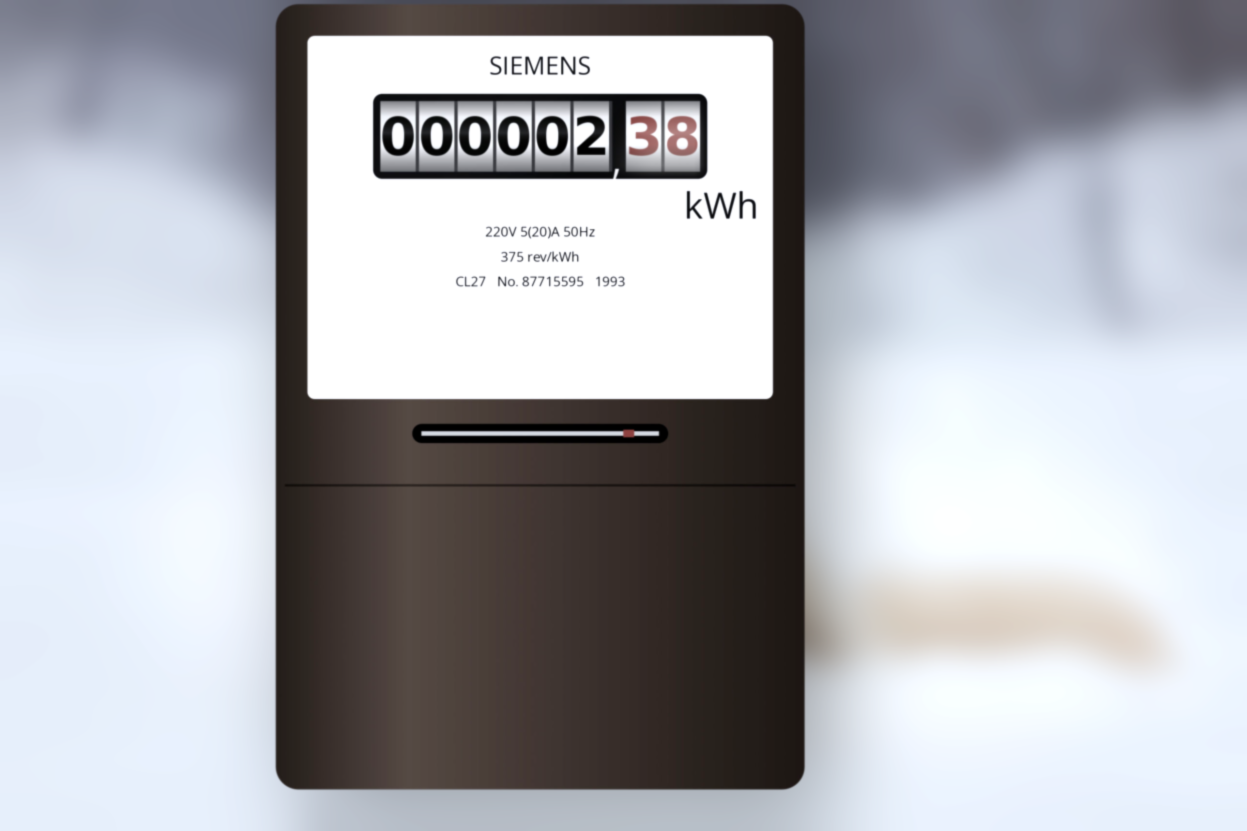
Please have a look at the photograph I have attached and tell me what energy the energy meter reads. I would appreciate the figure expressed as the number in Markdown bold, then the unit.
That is **2.38** kWh
